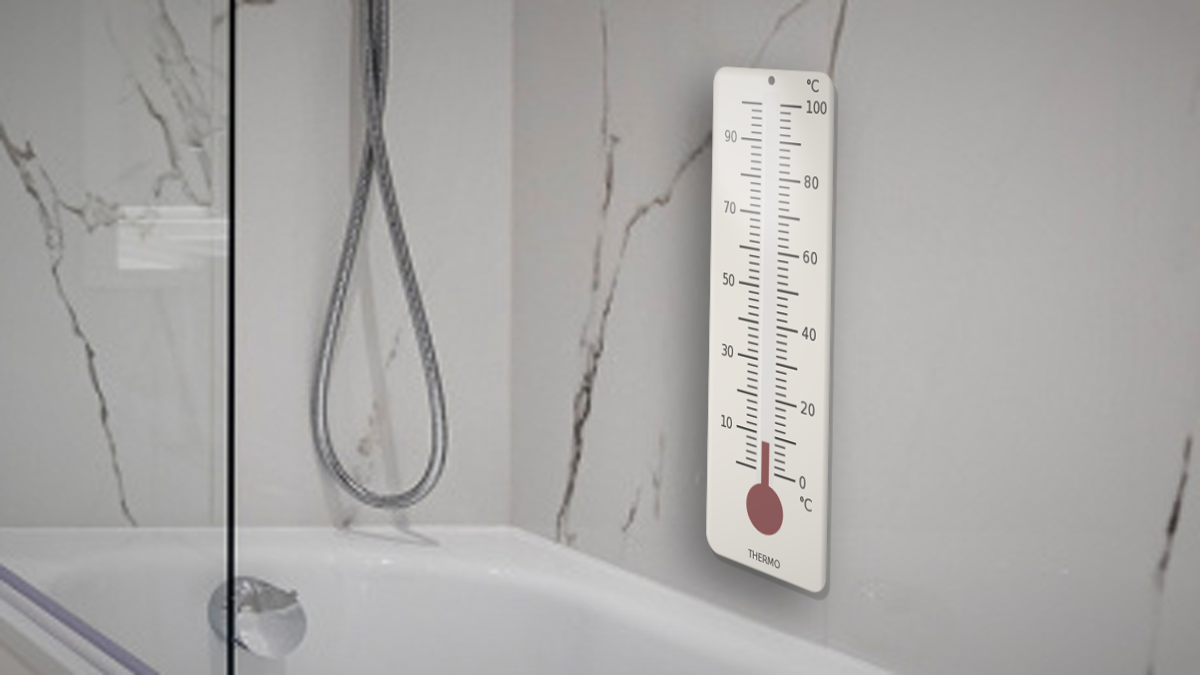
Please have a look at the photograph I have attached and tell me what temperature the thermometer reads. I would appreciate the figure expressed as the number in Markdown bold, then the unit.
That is **8** °C
